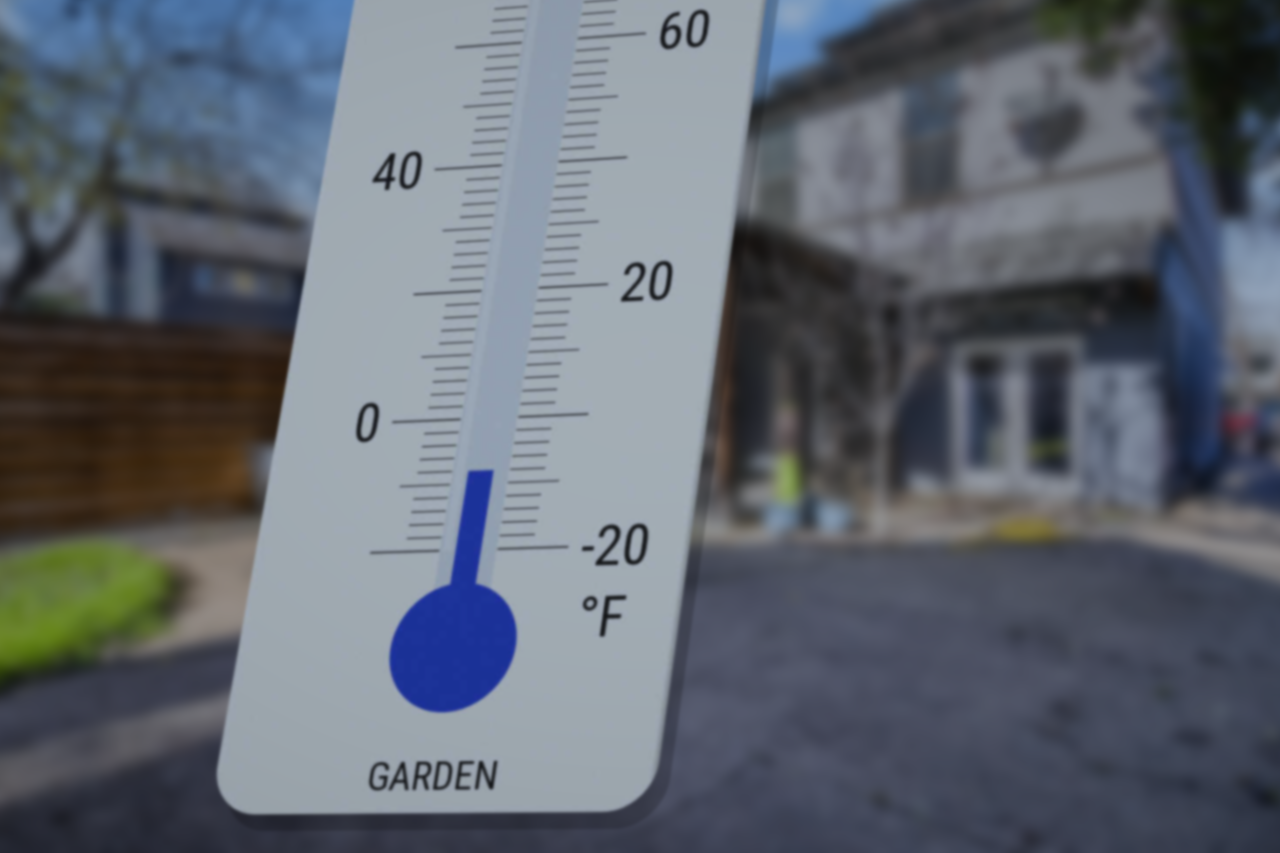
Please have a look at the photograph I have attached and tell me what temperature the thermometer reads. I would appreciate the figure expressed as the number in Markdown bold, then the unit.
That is **-8** °F
